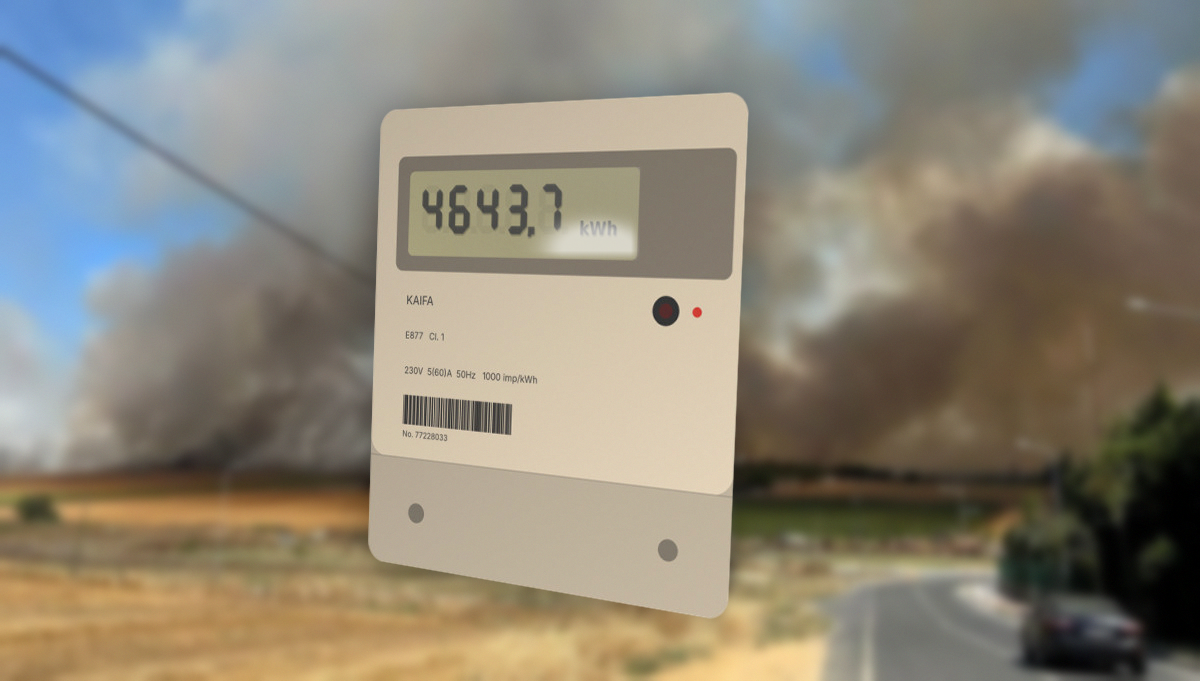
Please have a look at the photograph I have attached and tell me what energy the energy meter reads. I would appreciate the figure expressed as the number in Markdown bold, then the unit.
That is **4643.7** kWh
